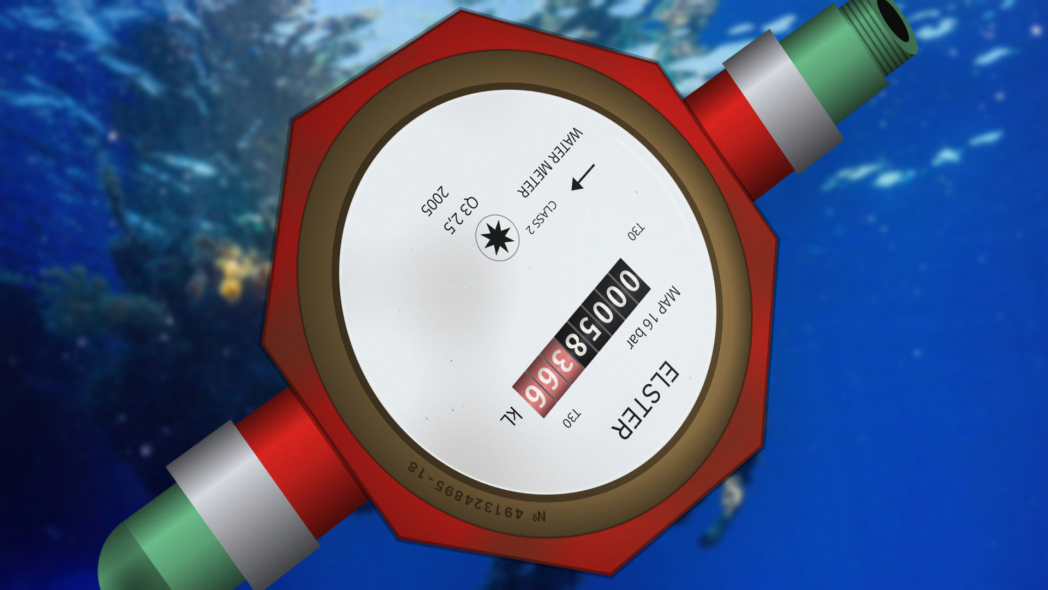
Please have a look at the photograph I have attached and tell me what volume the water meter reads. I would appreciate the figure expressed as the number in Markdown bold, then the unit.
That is **58.366** kL
